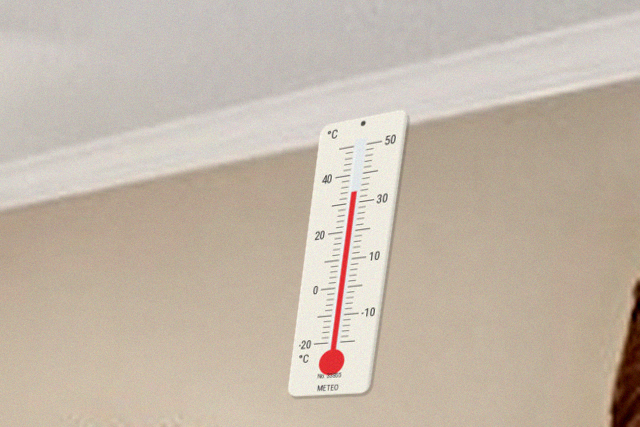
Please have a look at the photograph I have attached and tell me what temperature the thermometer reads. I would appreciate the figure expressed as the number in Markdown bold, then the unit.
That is **34** °C
